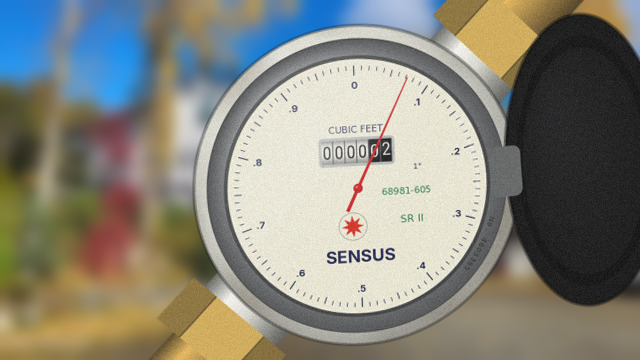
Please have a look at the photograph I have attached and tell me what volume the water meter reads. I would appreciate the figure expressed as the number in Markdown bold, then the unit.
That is **2.07** ft³
